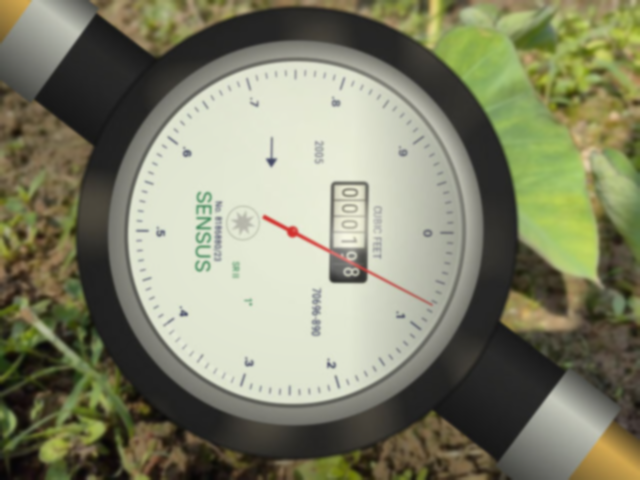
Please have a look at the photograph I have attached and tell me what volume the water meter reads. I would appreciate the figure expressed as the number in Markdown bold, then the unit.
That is **198.07** ft³
